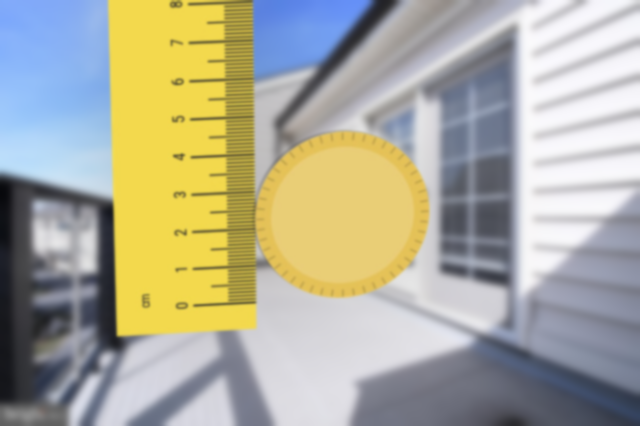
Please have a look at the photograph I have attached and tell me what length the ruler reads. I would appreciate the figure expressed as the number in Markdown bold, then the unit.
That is **4.5** cm
